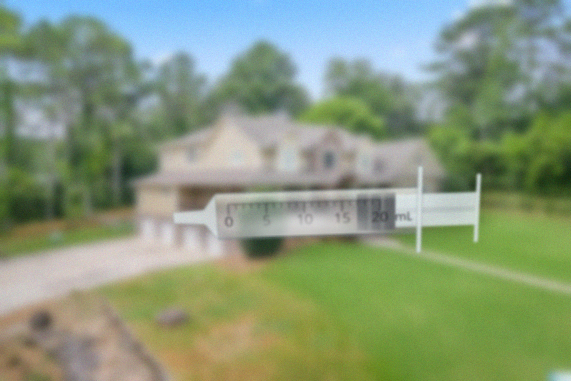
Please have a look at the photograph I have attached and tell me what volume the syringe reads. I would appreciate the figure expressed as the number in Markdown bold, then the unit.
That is **17** mL
